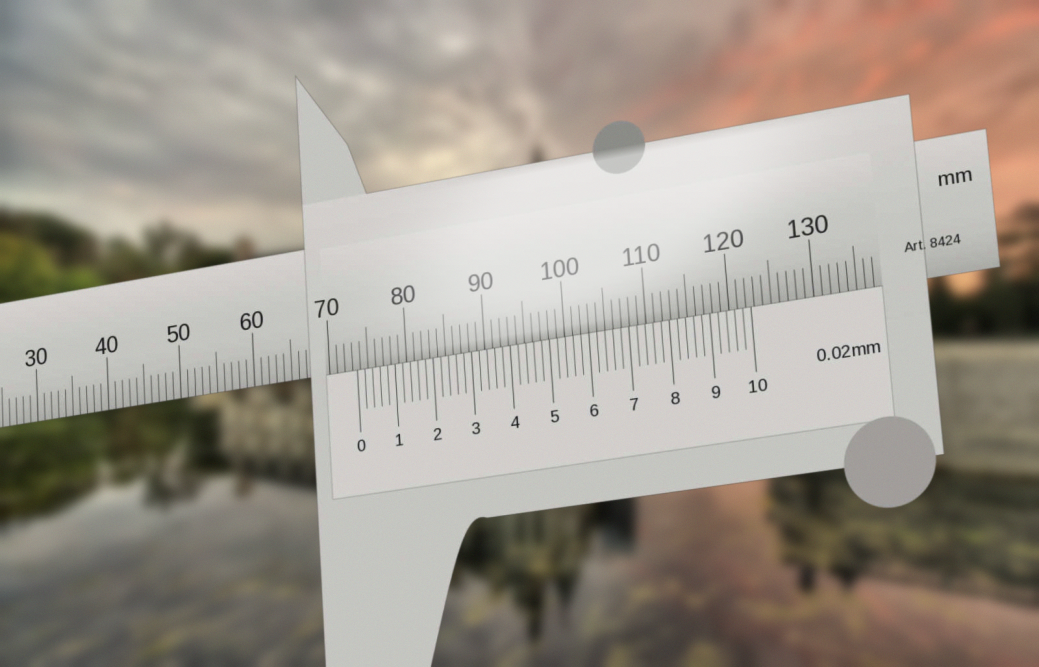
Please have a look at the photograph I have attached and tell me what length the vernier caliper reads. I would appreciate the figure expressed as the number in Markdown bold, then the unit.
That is **73.6** mm
